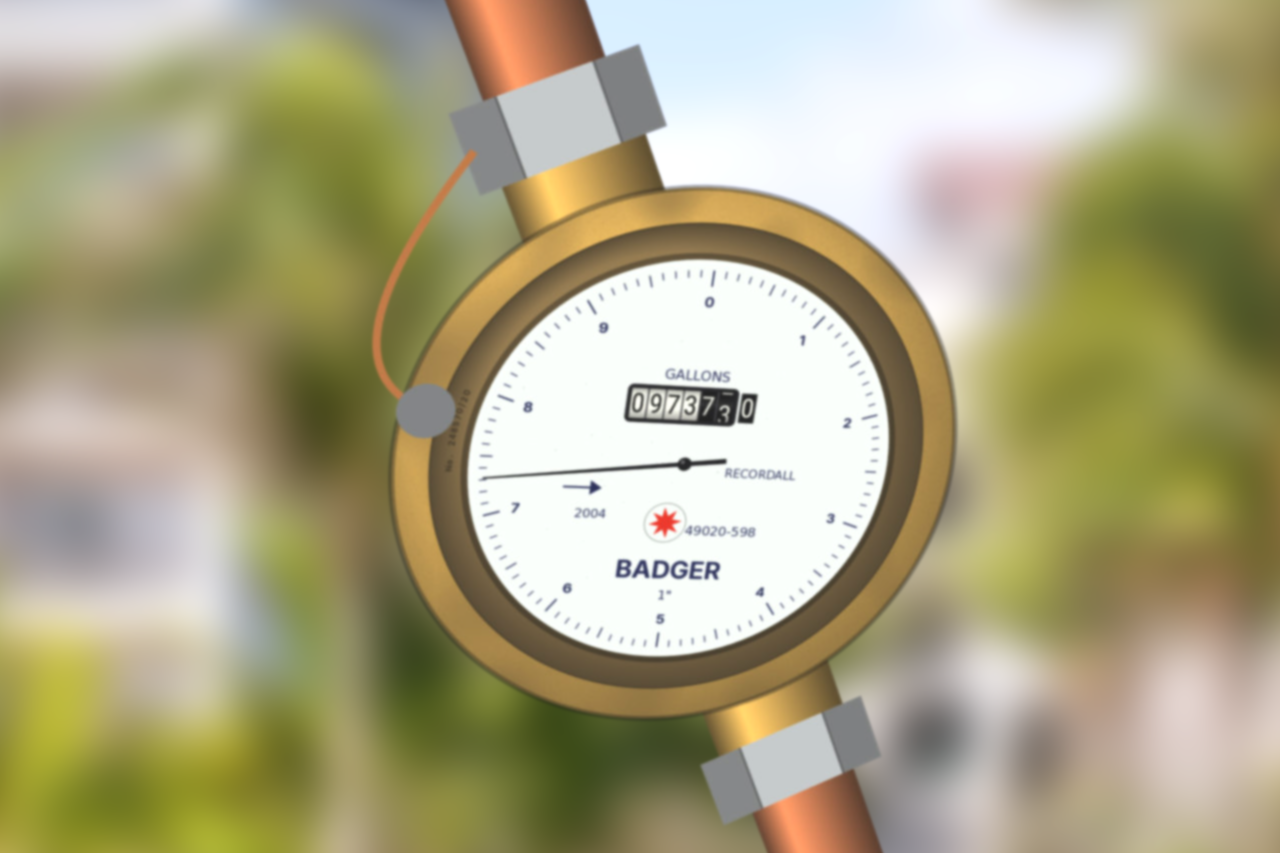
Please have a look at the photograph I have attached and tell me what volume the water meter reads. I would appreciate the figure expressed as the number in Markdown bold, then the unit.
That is **973727.3** gal
